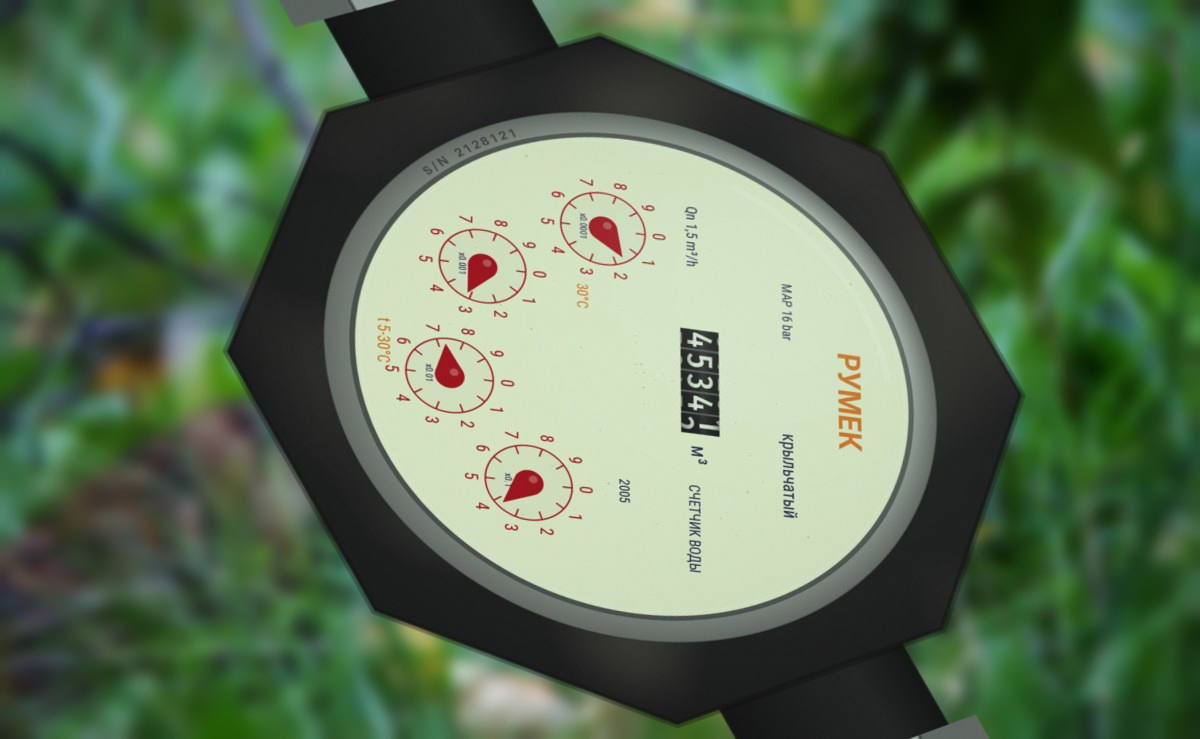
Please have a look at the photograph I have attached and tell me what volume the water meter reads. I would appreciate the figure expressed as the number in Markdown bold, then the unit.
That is **45341.3731** m³
